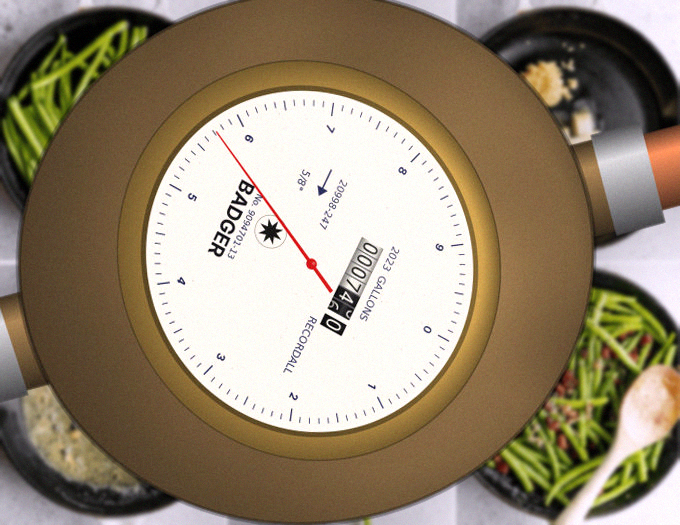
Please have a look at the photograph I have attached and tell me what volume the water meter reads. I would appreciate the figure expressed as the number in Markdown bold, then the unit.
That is **7455.7** gal
